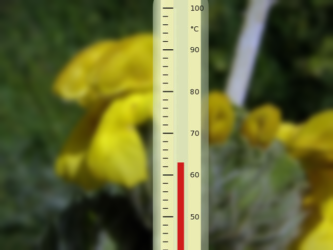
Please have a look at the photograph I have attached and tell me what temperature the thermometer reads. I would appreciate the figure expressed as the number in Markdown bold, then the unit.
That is **63** °C
